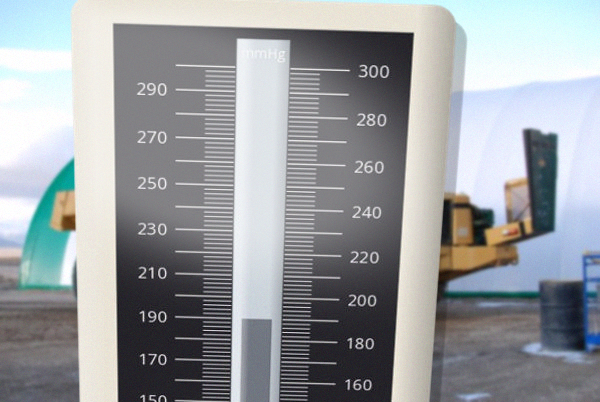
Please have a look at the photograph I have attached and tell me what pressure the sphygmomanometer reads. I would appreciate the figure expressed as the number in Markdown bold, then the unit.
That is **190** mmHg
